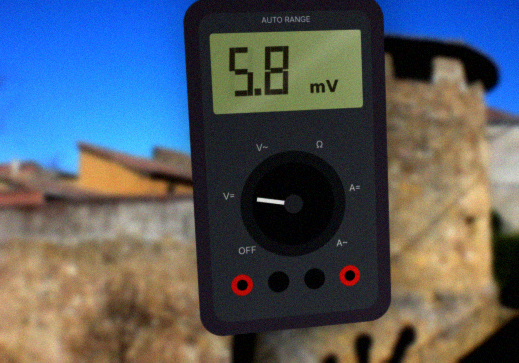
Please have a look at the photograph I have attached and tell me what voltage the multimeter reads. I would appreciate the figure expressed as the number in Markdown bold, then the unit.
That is **5.8** mV
